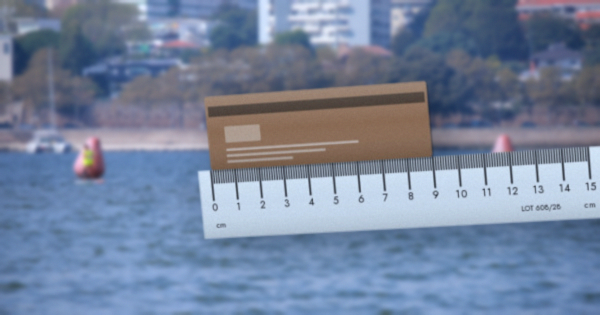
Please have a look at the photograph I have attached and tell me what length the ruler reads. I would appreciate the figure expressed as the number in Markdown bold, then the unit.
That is **9** cm
